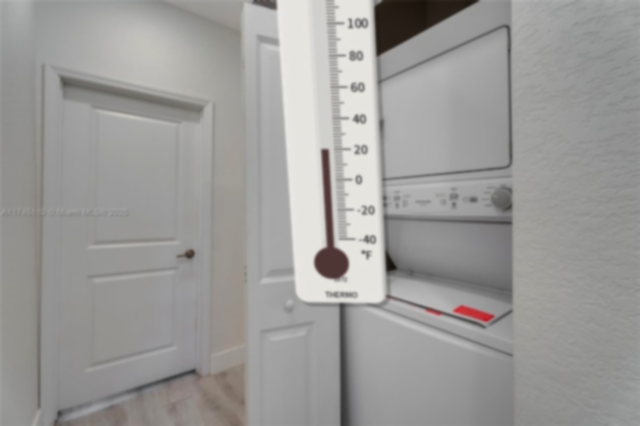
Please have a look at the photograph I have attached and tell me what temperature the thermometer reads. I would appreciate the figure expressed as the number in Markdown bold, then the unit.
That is **20** °F
